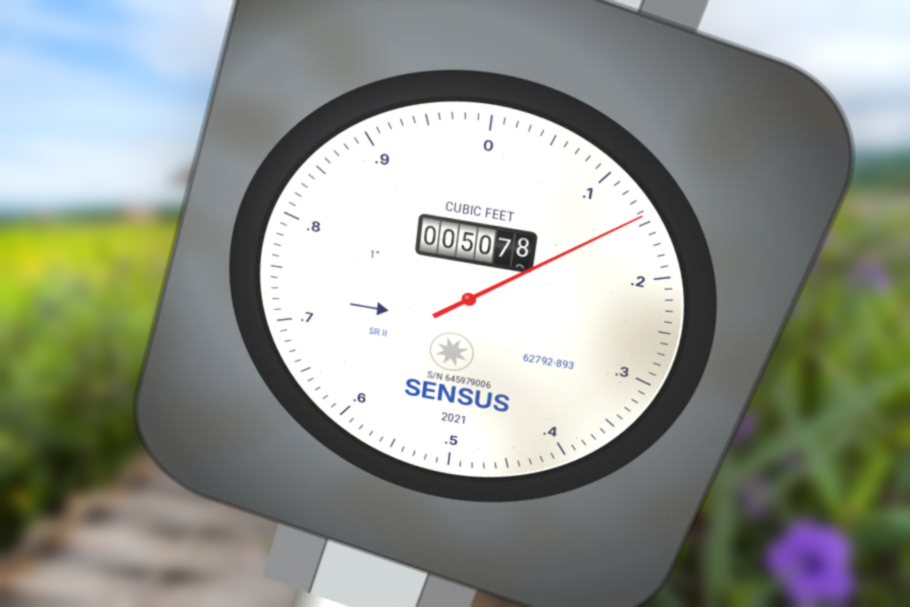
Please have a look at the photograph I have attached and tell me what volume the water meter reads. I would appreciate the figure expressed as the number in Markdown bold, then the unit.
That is **5078.14** ft³
